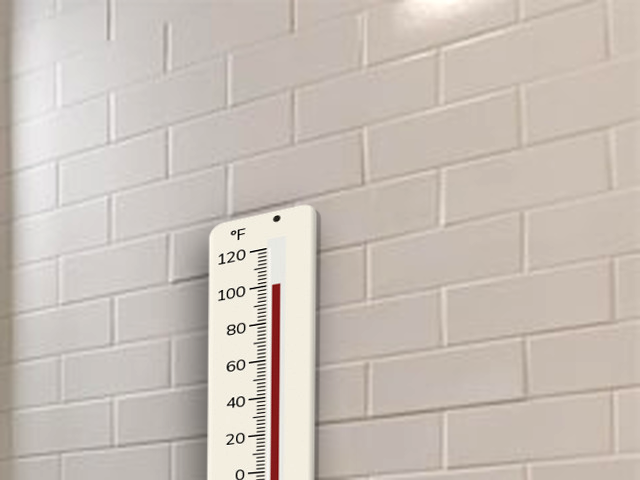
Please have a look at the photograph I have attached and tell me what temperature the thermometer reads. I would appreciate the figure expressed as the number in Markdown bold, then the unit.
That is **100** °F
